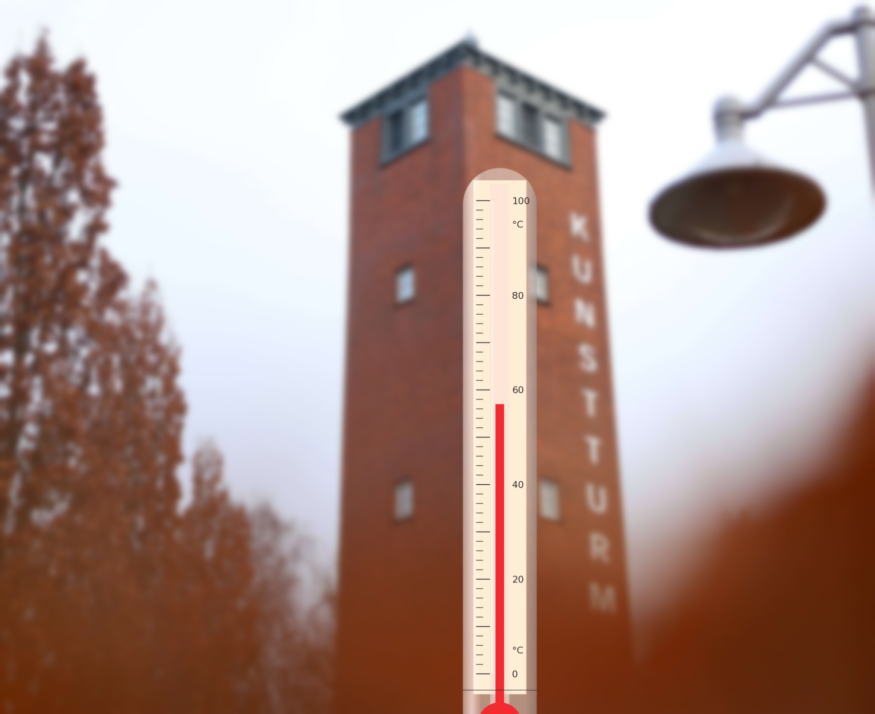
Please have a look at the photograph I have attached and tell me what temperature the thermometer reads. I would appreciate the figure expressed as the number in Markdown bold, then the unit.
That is **57** °C
